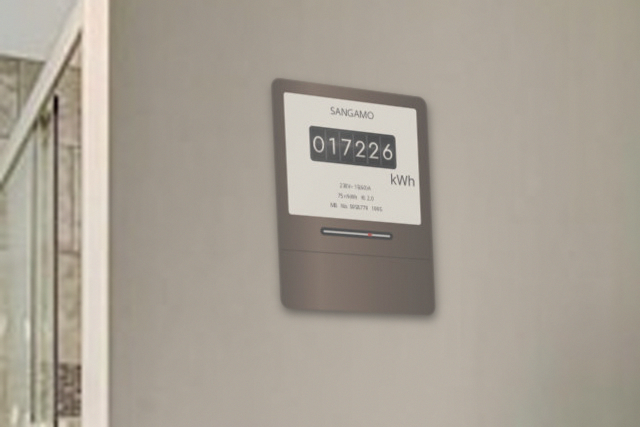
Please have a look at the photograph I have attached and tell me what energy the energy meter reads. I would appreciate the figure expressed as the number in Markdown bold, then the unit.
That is **17226** kWh
